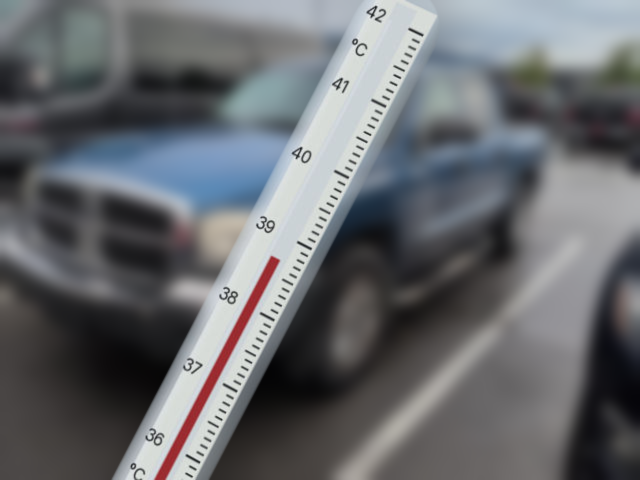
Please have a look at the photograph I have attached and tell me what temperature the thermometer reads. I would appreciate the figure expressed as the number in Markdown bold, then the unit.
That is **38.7** °C
